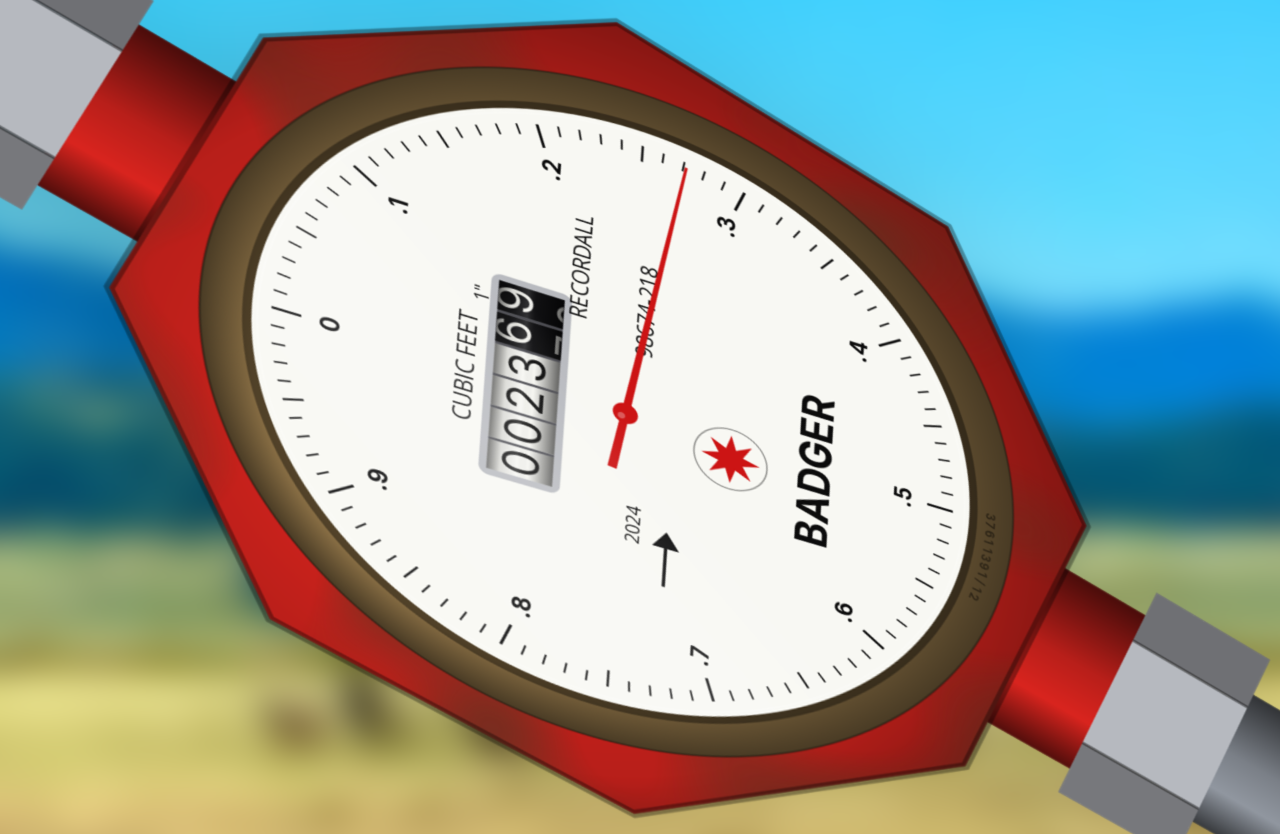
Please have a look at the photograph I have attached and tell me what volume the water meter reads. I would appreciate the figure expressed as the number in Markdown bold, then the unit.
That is **2369.27** ft³
